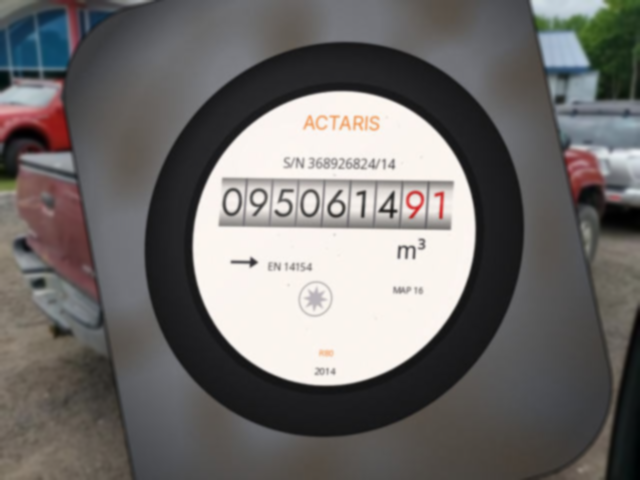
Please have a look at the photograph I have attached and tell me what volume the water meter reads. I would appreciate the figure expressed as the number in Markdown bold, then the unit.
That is **950614.91** m³
